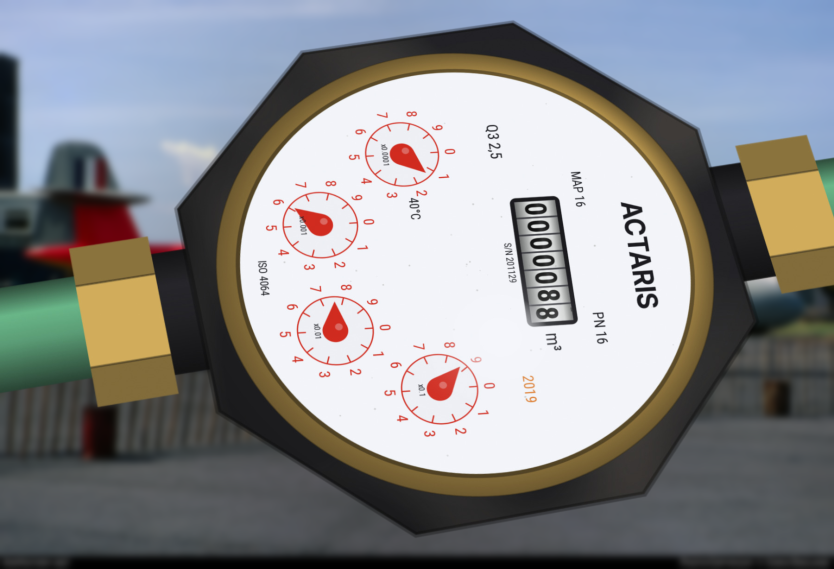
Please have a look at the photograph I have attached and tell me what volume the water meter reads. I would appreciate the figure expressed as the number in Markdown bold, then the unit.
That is **87.8761** m³
